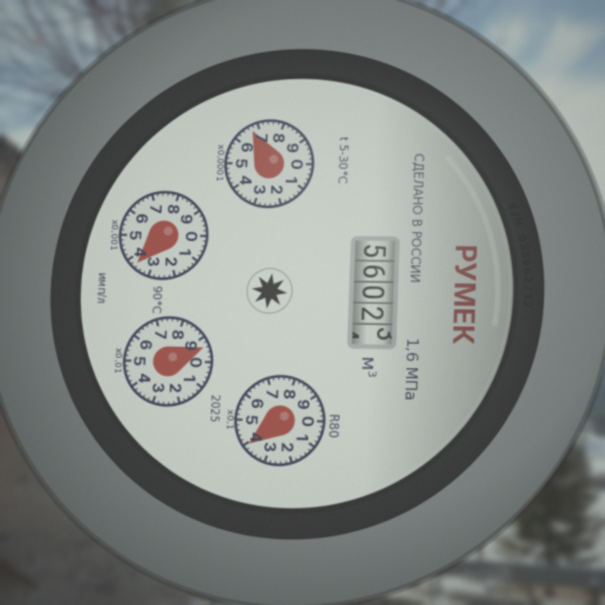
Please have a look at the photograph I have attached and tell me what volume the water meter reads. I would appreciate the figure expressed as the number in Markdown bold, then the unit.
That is **56023.3936** m³
